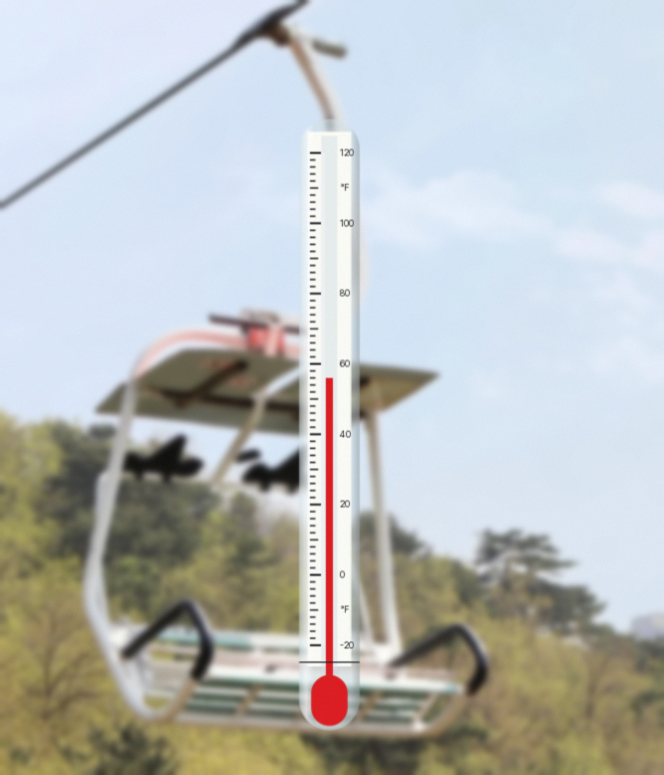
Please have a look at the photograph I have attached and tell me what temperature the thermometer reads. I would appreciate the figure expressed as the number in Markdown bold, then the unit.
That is **56** °F
